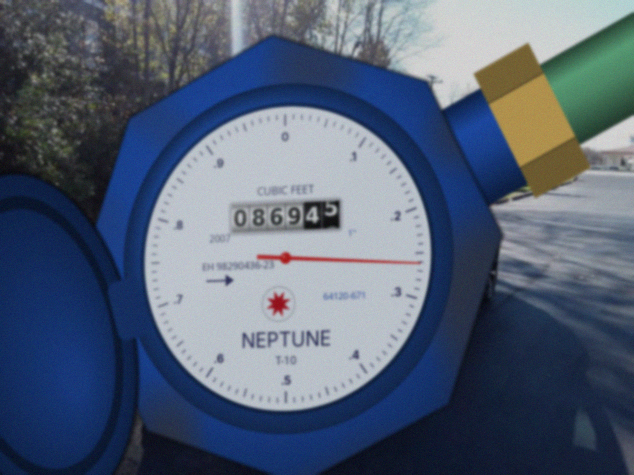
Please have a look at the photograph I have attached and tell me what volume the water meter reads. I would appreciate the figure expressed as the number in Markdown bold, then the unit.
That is **86945.26** ft³
